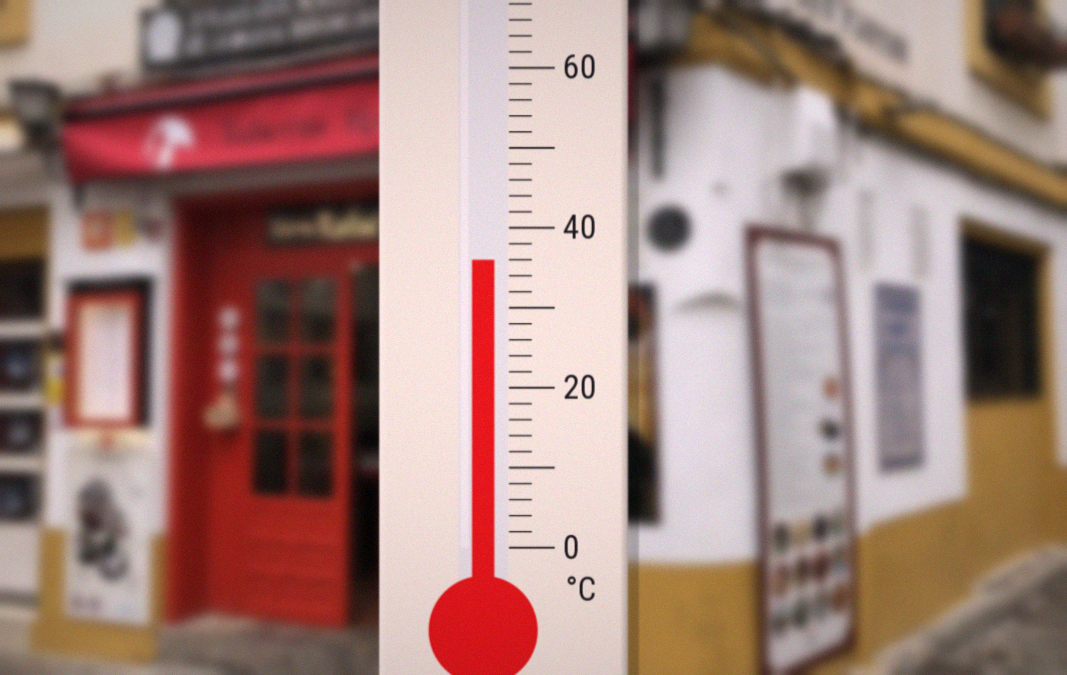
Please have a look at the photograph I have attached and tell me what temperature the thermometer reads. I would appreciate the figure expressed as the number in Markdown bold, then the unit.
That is **36** °C
